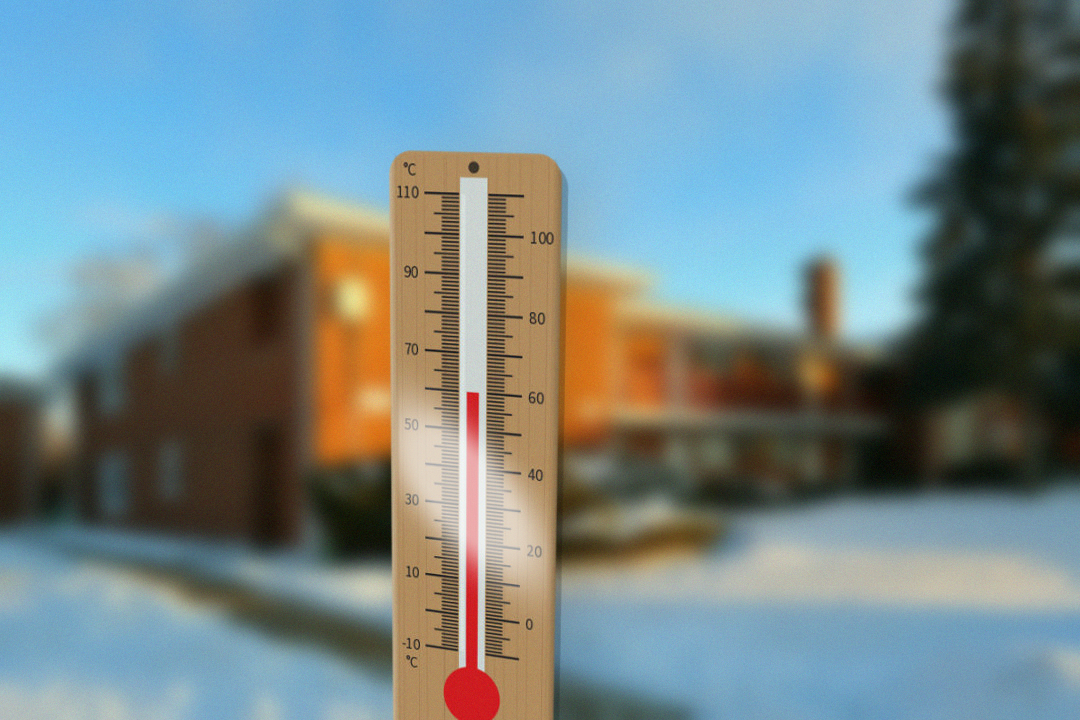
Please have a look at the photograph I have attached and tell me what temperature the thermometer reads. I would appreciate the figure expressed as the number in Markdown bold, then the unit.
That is **60** °C
